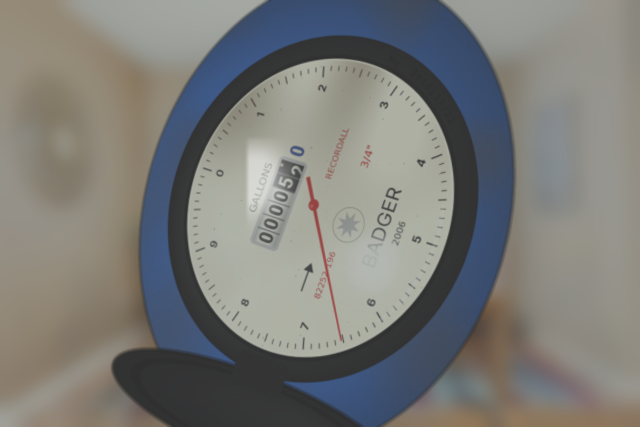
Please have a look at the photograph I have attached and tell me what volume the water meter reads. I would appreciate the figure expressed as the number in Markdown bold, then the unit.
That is **516.5** gal
